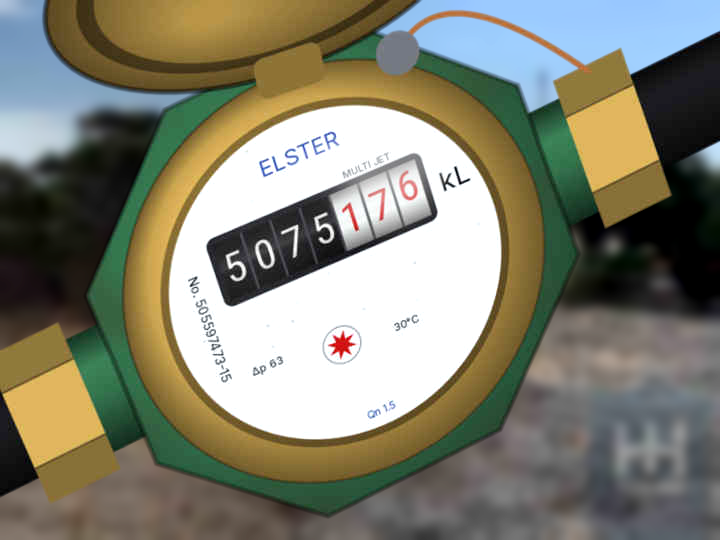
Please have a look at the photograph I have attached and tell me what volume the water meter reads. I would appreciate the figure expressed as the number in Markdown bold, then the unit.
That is **5075.176** kL
